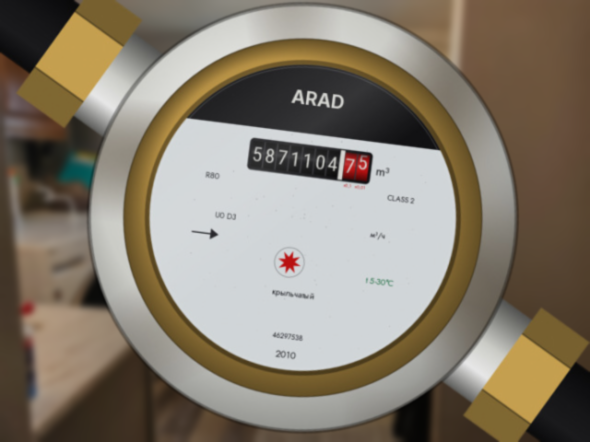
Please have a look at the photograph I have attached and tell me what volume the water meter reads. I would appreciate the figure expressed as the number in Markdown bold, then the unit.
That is **5871104.75** m³
